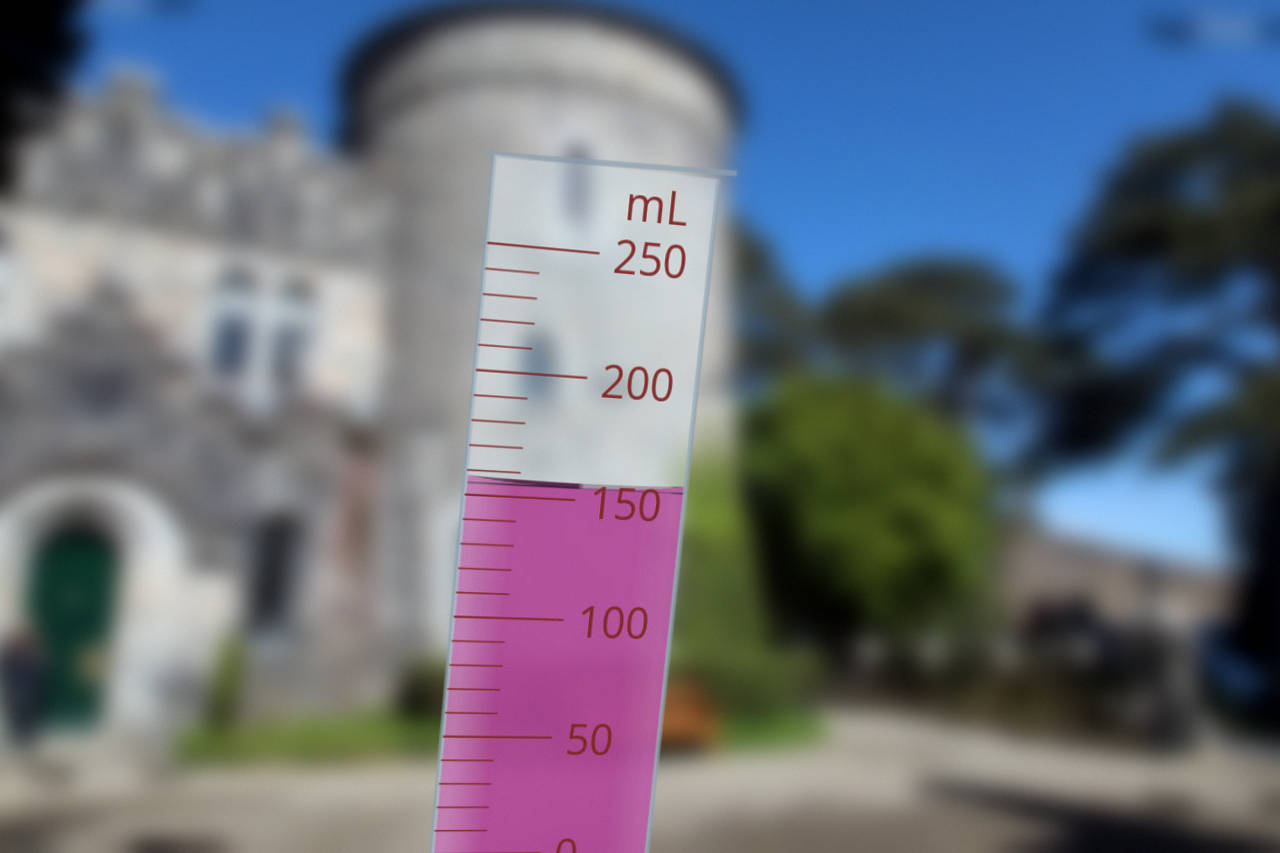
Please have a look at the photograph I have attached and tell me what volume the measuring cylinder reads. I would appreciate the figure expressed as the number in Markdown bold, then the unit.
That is **155** mL
